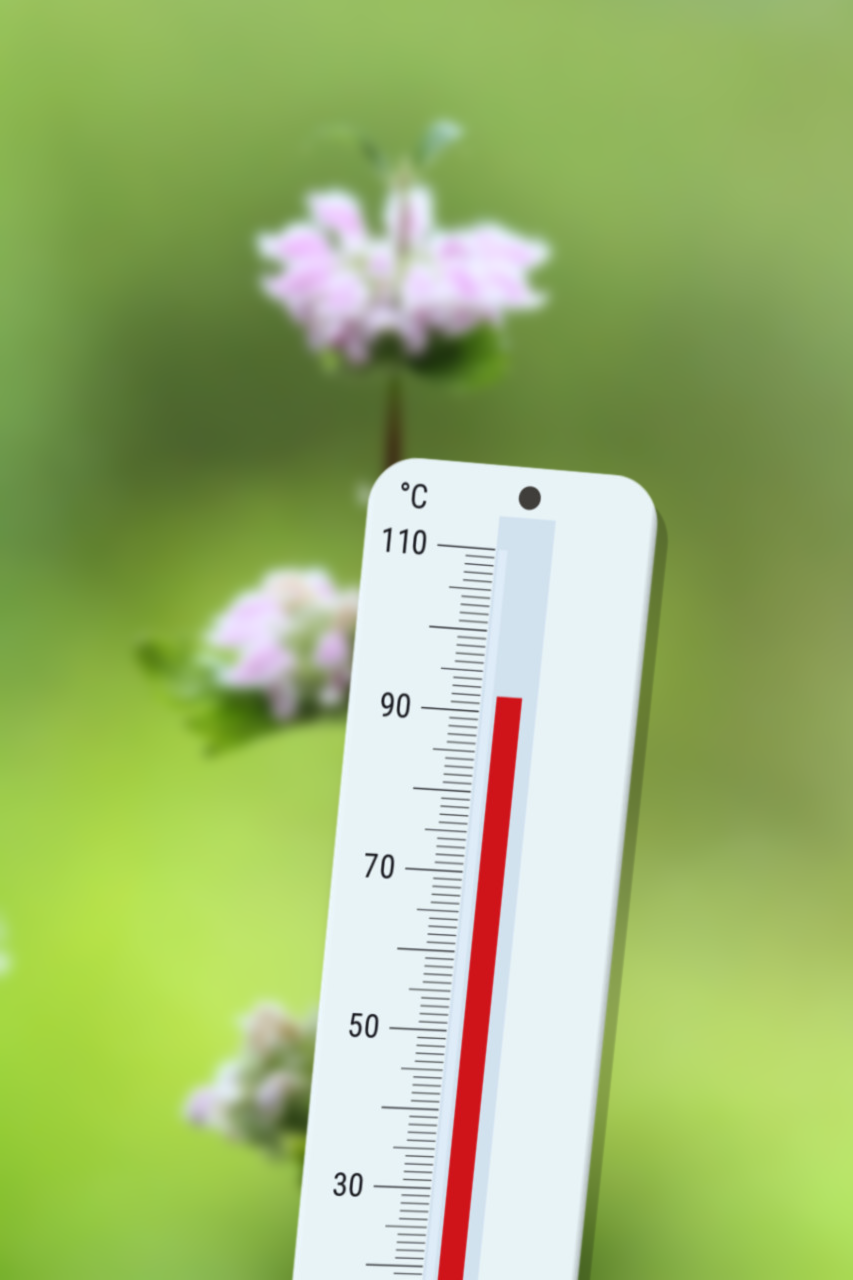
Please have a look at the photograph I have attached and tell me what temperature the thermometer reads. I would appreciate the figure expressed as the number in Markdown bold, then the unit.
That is **92** °C
